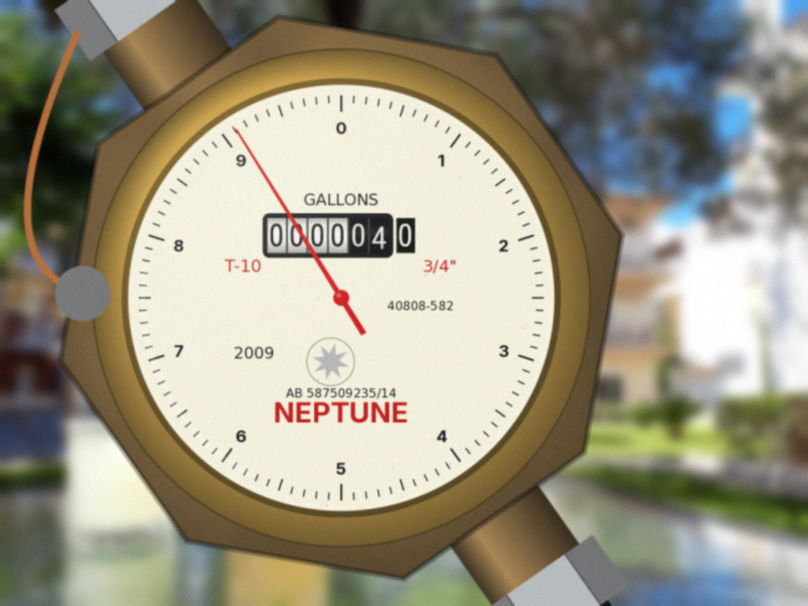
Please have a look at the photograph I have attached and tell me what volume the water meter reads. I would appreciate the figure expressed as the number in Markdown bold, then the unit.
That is **39.1** gal
